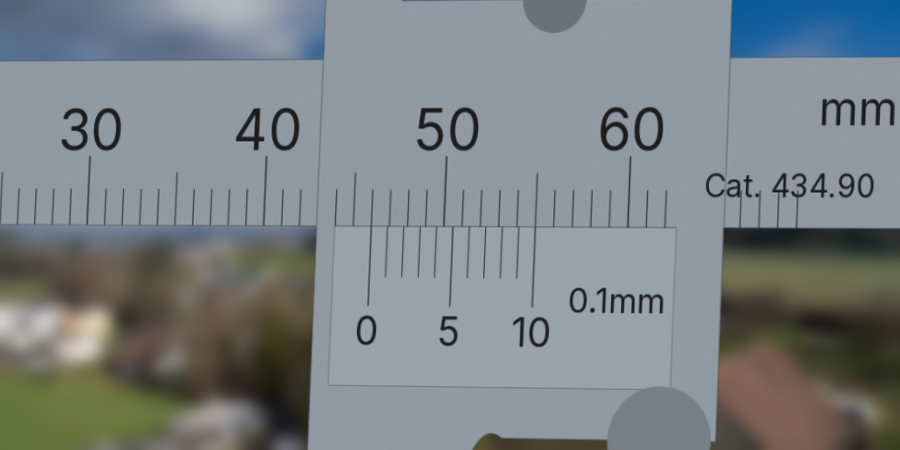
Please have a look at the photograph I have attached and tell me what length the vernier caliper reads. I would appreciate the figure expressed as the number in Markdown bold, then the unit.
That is **46.0** mm
